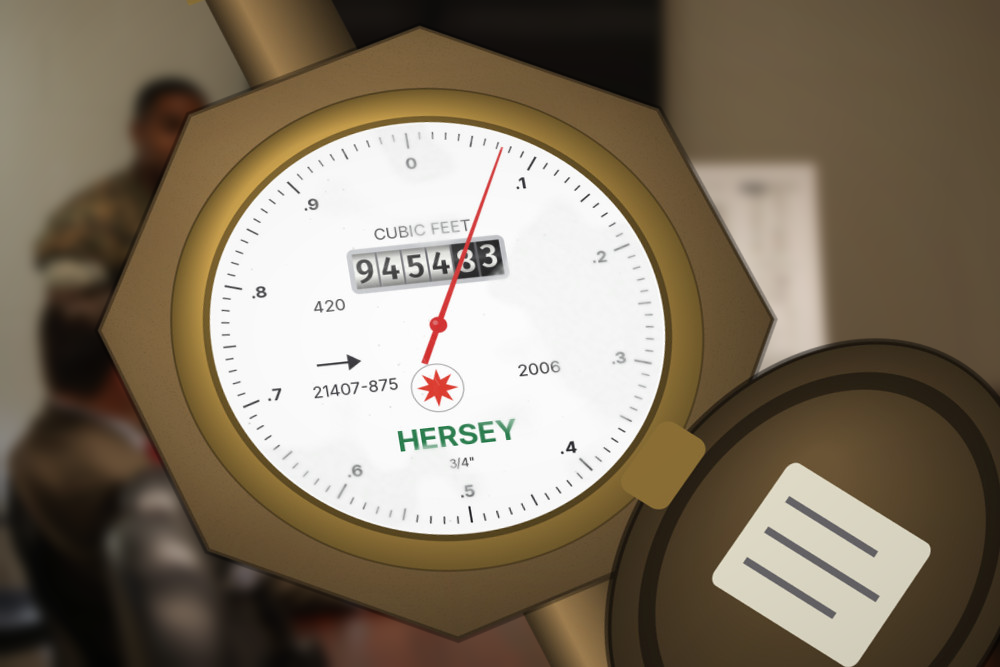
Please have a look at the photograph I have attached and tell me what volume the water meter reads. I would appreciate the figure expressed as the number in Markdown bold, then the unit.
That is **945483.07** ft³
